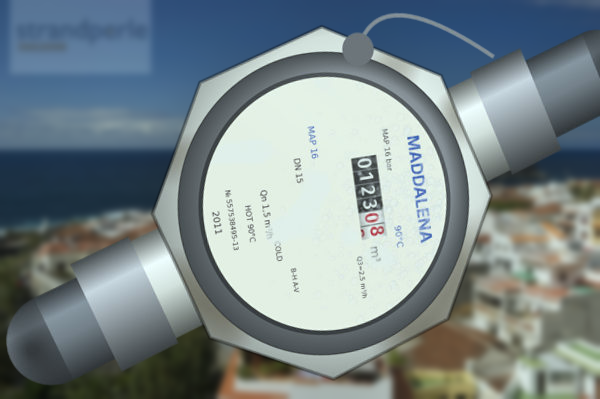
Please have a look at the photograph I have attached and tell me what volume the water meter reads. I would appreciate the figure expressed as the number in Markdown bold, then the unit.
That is **123.08** m³
